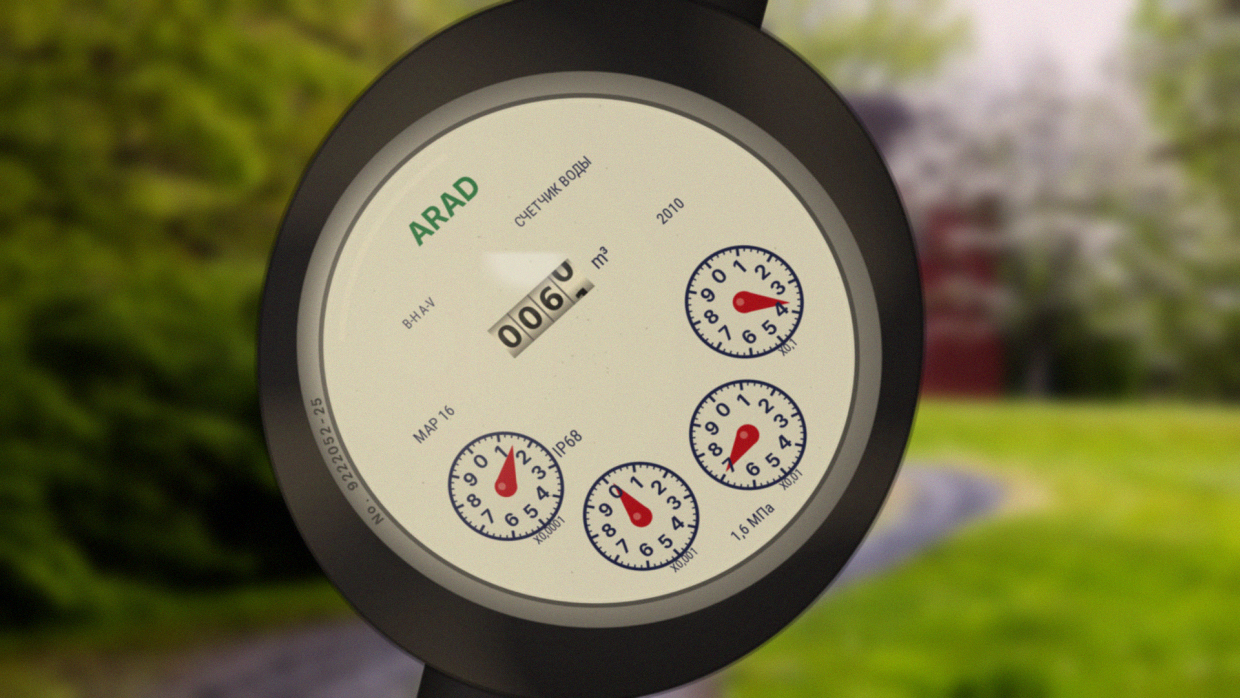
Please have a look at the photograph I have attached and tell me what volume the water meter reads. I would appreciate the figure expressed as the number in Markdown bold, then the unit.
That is **60.3701** m³
